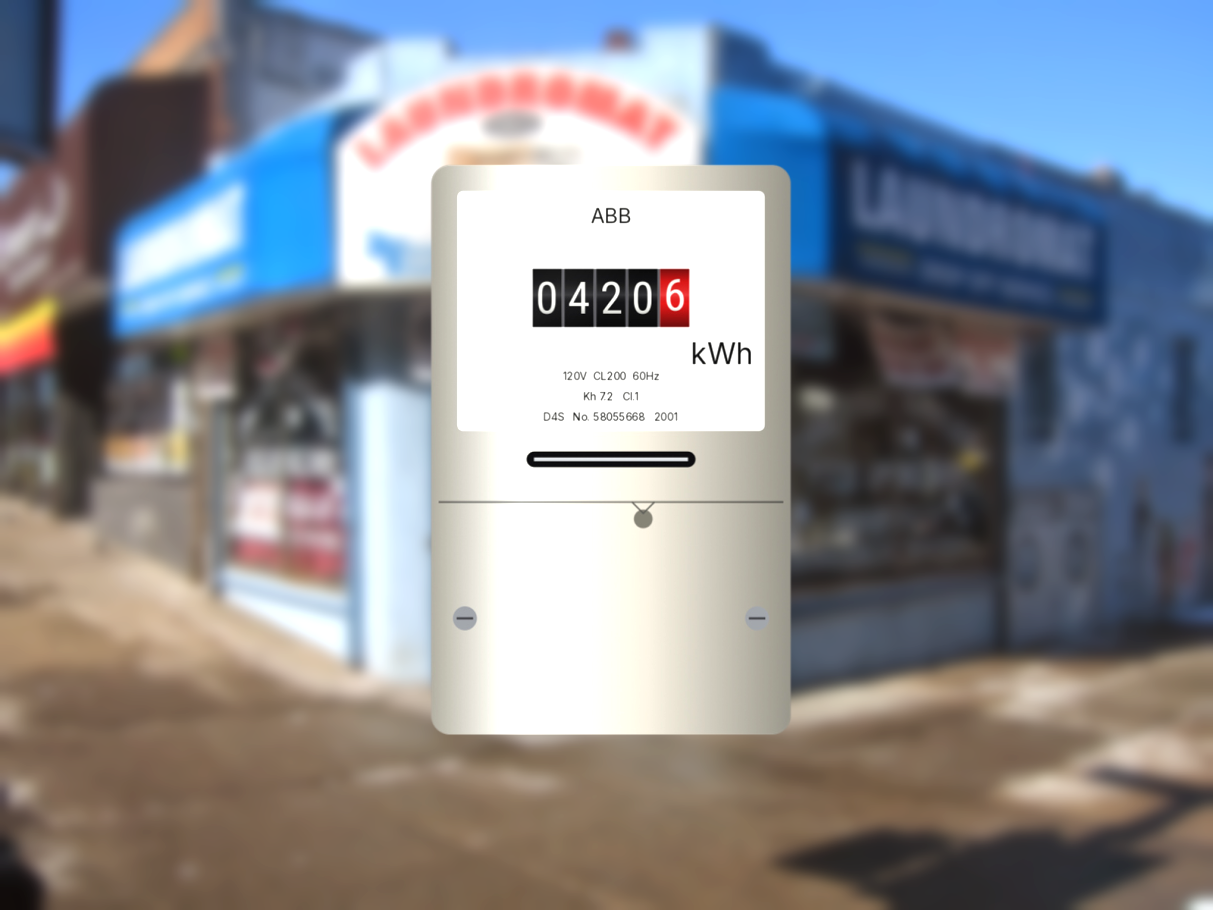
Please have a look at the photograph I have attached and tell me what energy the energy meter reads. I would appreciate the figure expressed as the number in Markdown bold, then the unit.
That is **420.6** kWh
